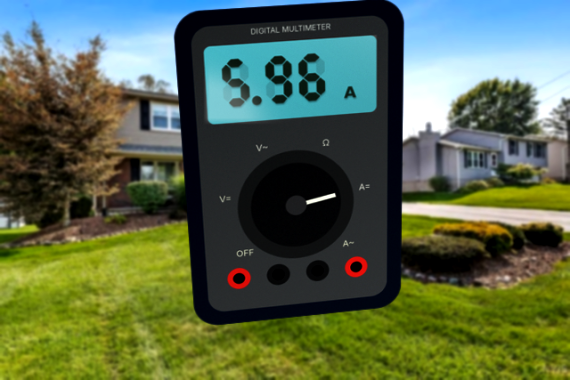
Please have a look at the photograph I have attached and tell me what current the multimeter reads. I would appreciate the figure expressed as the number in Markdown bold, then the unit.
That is **5.96** A
